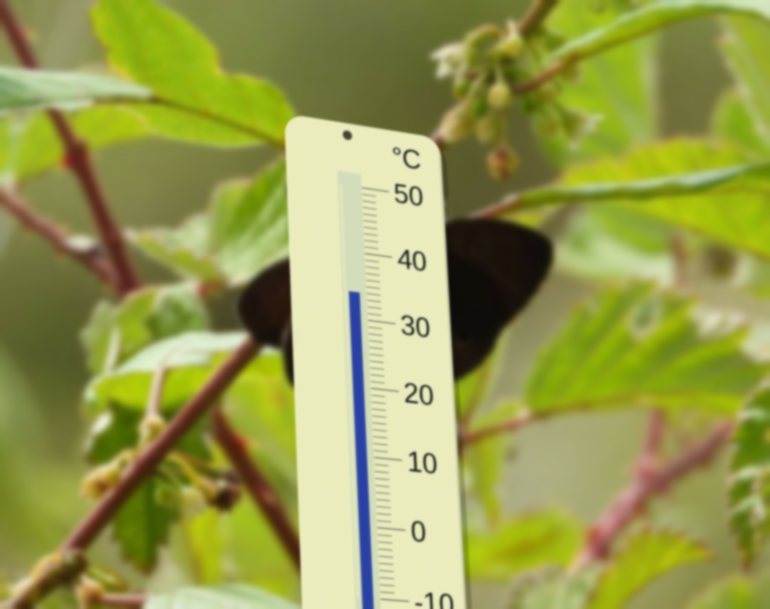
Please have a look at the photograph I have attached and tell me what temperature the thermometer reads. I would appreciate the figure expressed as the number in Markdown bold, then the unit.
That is **34** °C
